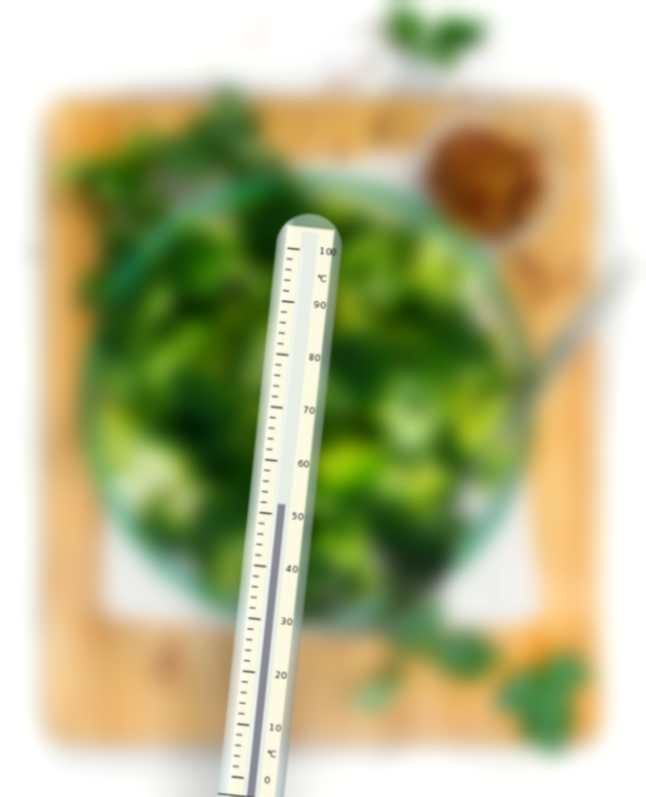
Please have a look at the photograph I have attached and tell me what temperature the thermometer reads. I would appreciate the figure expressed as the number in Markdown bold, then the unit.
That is **52** °C
